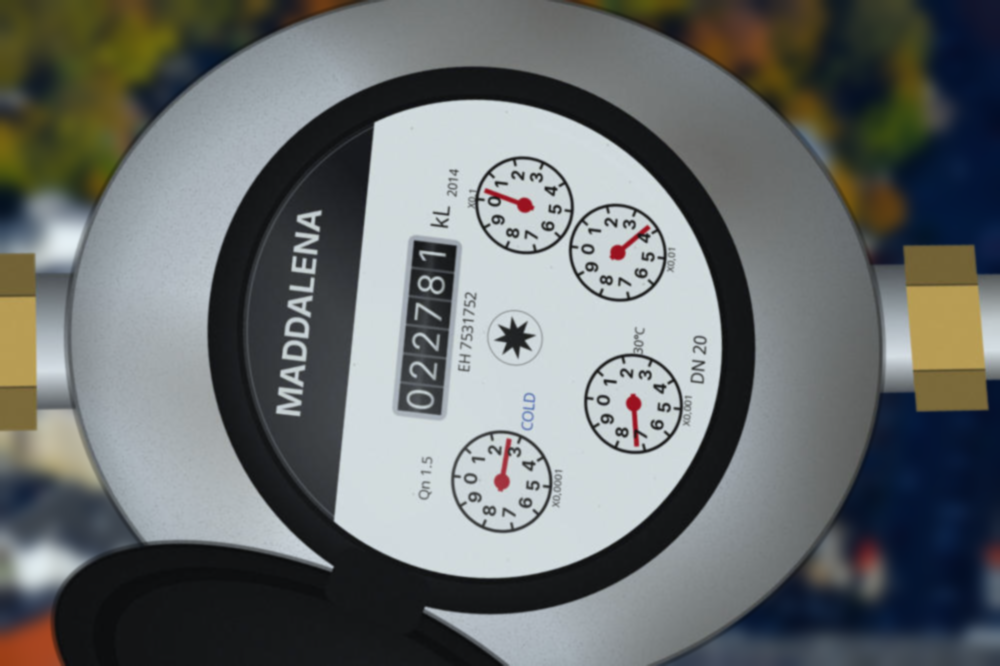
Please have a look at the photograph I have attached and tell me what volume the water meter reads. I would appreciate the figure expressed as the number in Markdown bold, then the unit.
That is **22781.0372** kL
